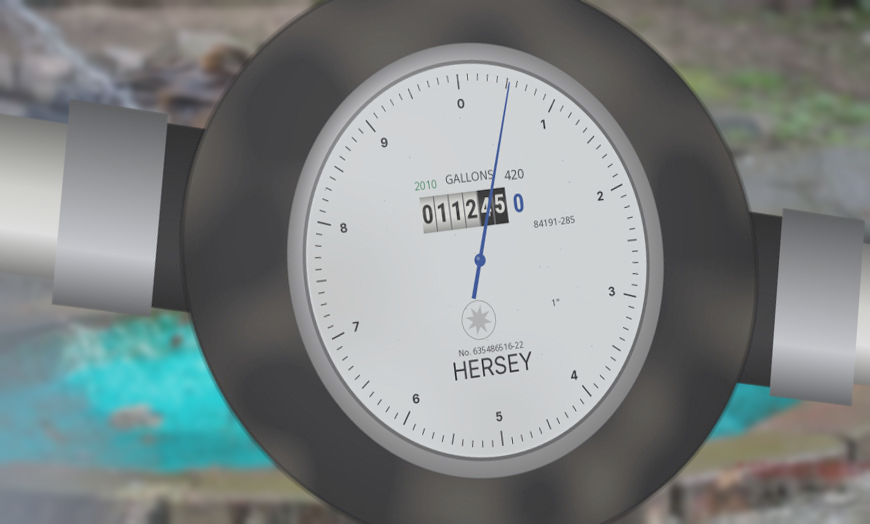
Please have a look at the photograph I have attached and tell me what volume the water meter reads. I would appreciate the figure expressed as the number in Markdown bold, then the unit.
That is **112450.5** gal
